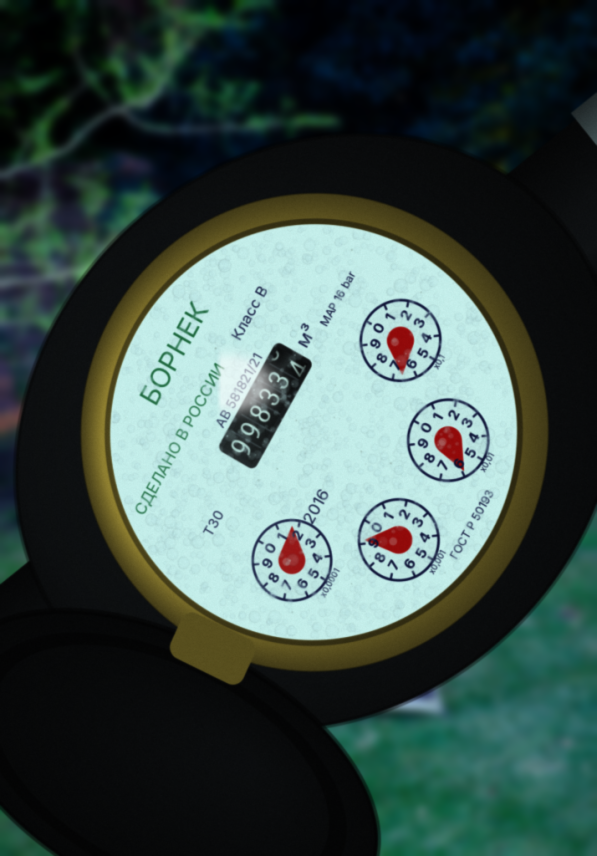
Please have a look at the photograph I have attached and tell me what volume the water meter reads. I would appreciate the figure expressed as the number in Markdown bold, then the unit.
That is **998333.6591** m³
